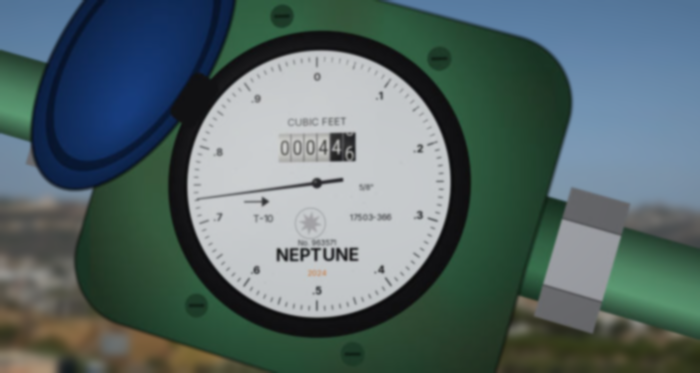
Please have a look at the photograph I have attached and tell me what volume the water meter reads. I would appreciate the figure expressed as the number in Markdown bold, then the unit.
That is **445.73** ft³
